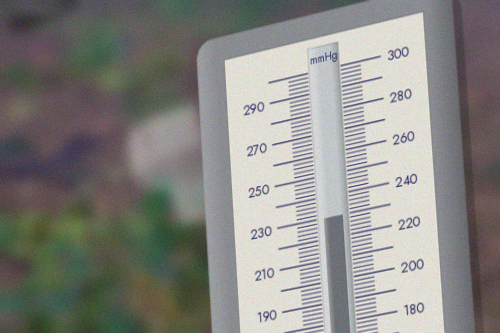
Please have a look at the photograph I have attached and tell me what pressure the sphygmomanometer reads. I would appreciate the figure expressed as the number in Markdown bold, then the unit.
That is **230** mmHg
